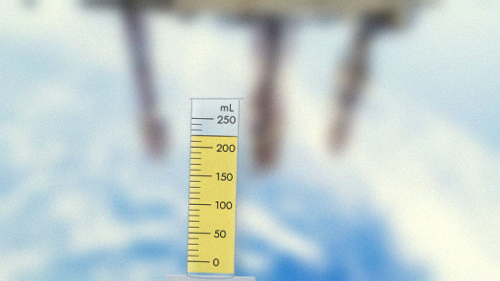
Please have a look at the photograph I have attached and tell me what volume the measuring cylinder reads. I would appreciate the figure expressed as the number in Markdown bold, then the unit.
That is **220** mL
